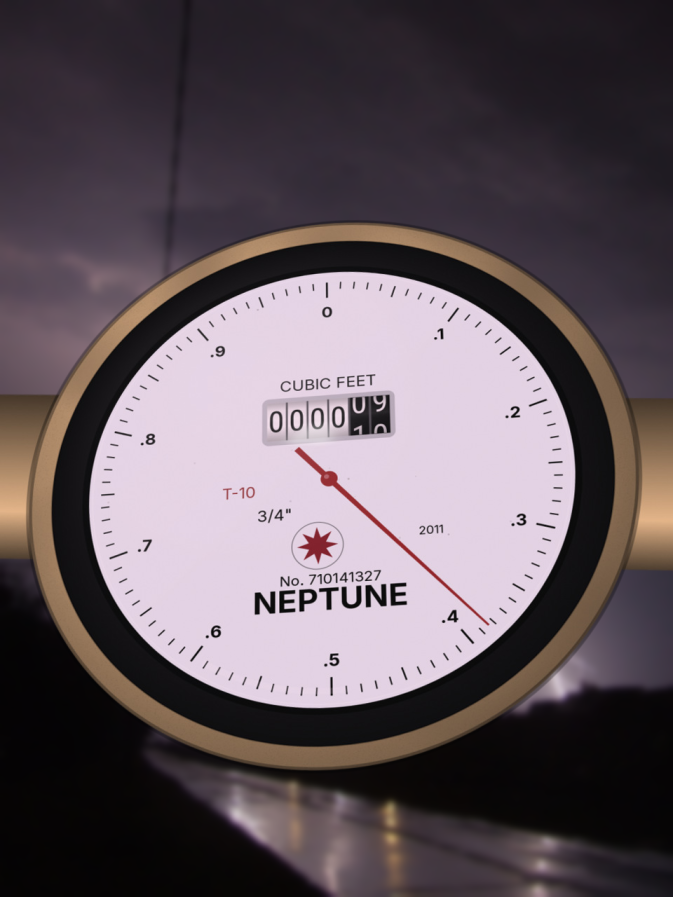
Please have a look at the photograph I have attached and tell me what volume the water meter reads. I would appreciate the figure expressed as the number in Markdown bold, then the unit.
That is **9.38** ft³
